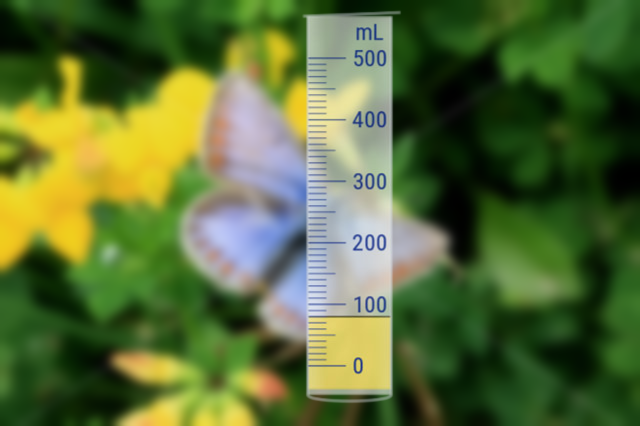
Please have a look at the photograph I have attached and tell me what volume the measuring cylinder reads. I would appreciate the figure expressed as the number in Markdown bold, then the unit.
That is **80** mL
